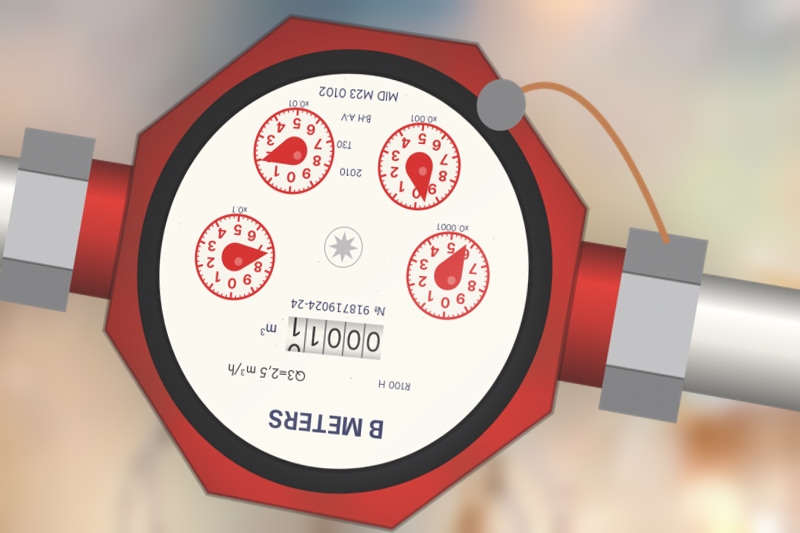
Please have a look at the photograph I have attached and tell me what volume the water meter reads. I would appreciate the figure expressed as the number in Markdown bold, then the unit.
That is **10.7195** m³
